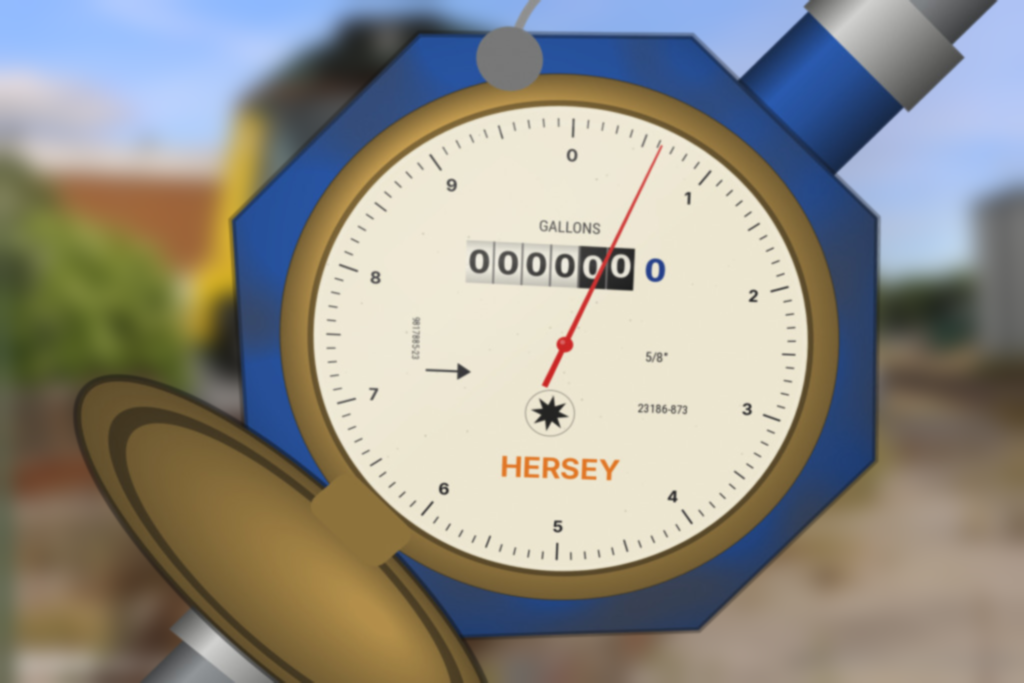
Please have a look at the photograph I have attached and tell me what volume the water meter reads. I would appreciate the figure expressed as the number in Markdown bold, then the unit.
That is **0.6** gal
